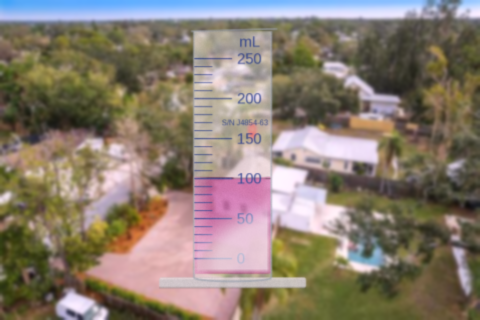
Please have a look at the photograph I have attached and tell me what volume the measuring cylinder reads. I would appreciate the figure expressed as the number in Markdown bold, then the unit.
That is **100** mL
